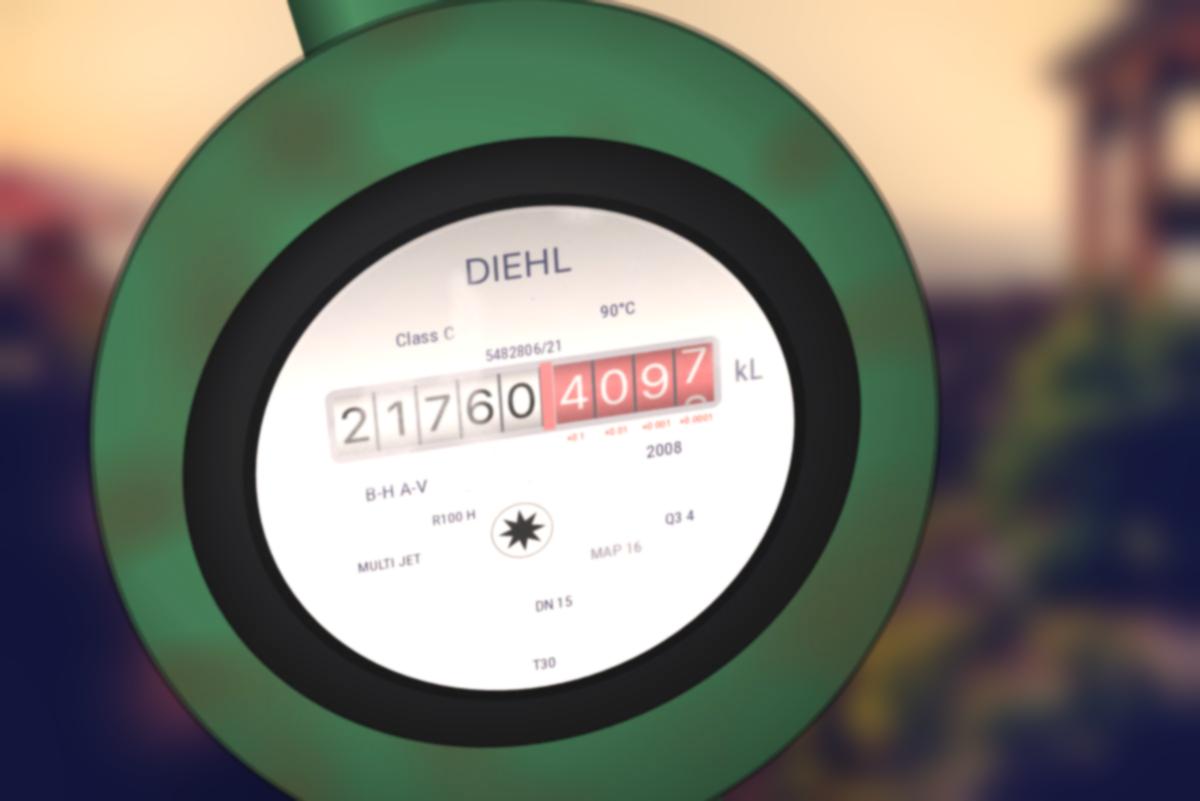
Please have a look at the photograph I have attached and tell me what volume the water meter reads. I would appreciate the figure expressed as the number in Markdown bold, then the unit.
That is **21760.4097** kL
